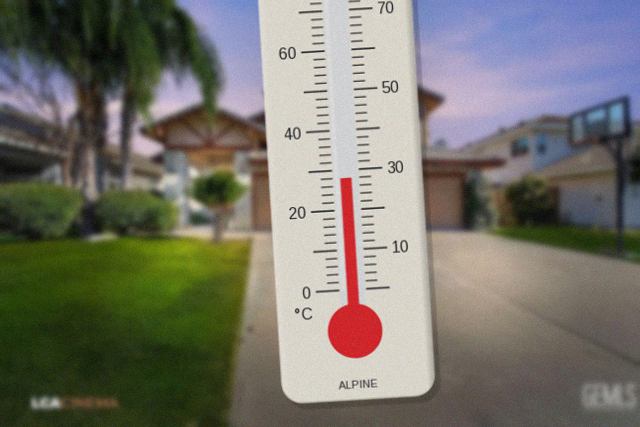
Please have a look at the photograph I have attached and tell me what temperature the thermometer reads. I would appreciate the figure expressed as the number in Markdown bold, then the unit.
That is **28** °C
